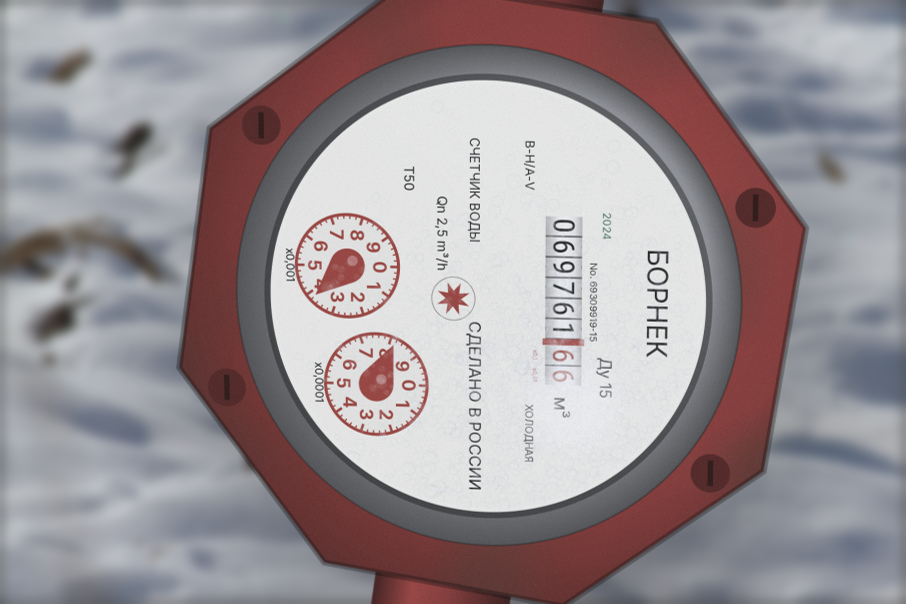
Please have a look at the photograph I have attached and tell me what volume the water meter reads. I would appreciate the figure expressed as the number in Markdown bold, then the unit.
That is **69761.6638** m³
